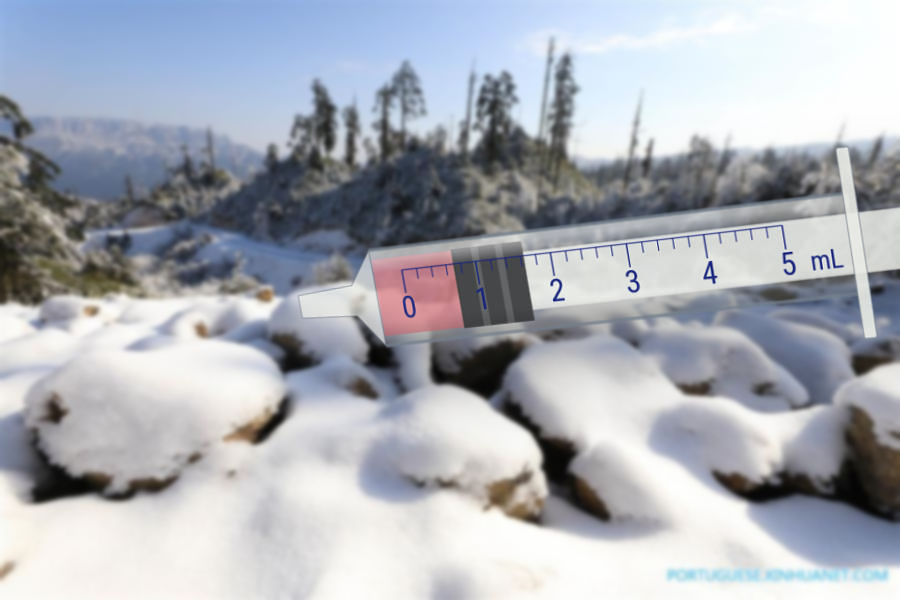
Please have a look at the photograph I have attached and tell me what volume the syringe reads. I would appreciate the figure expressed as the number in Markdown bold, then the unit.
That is **0.7** mL
